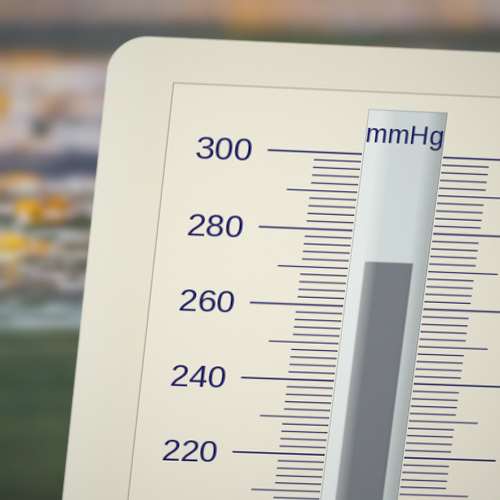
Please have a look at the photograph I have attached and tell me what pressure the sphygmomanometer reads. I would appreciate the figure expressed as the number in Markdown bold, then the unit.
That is **272** mmHg
